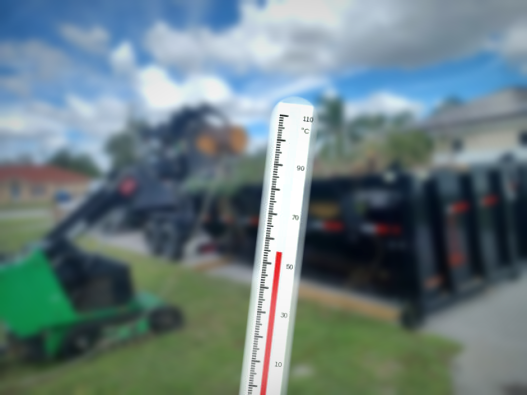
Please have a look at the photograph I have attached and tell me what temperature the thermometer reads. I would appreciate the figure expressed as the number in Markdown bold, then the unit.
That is **55** °C
